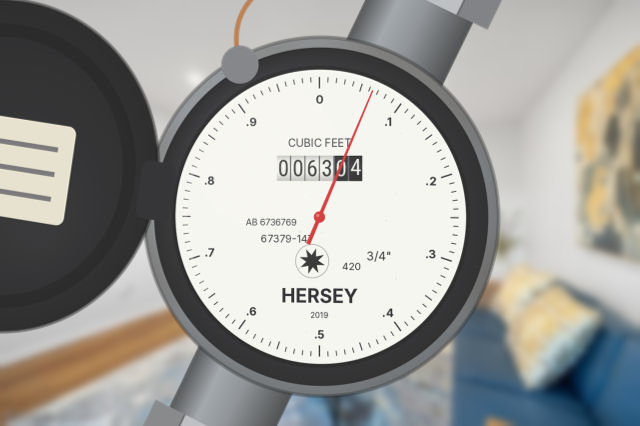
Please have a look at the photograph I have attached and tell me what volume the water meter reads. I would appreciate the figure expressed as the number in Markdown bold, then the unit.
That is **6304.06** ft³
